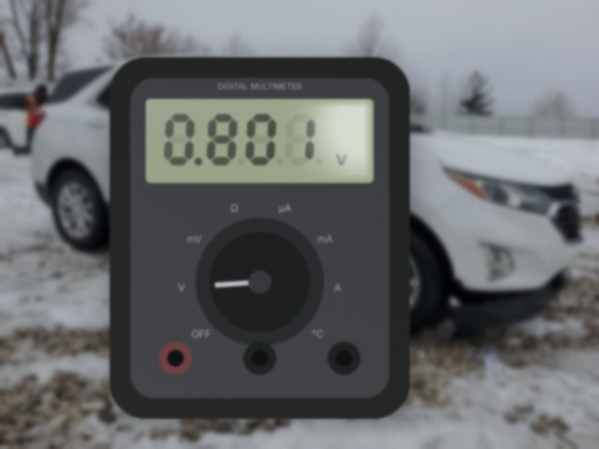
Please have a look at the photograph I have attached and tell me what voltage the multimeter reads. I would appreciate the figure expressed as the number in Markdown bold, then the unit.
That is **0.801** V
